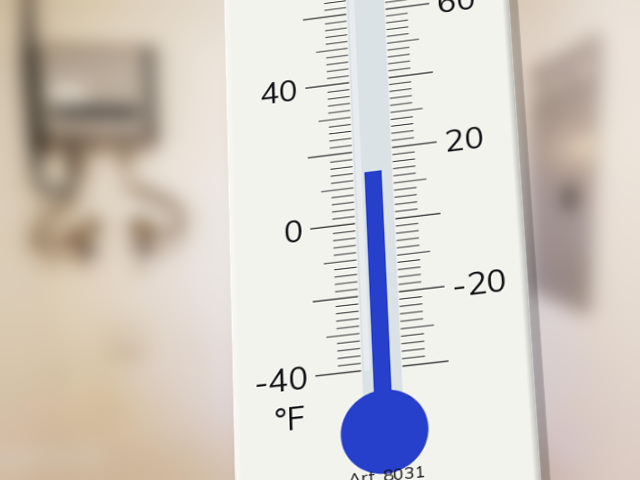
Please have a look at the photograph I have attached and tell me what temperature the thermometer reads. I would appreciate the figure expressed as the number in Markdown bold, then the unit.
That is **14** °F
